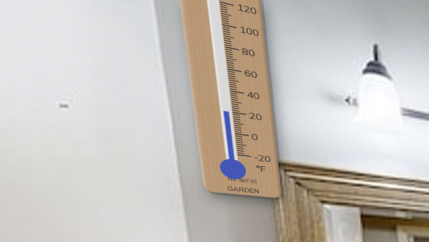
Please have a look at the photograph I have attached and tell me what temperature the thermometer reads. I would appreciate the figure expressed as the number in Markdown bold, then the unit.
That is **20** °F
